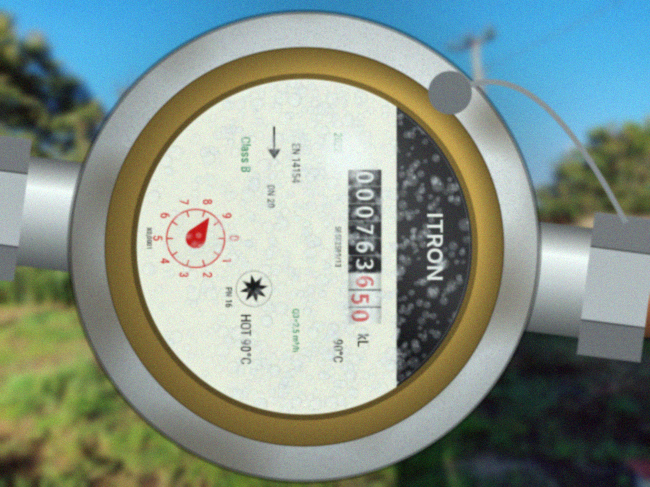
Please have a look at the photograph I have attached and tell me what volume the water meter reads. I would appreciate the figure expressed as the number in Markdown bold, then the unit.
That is **763.6498** kL
